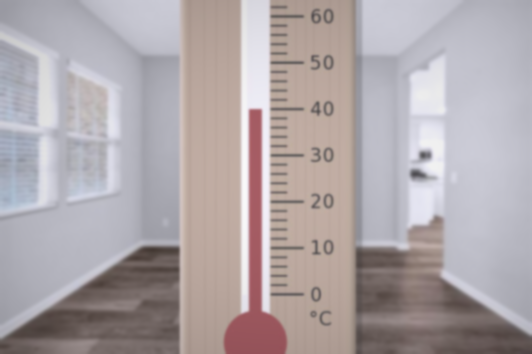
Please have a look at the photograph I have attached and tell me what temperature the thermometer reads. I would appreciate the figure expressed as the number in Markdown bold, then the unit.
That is **40** °C
